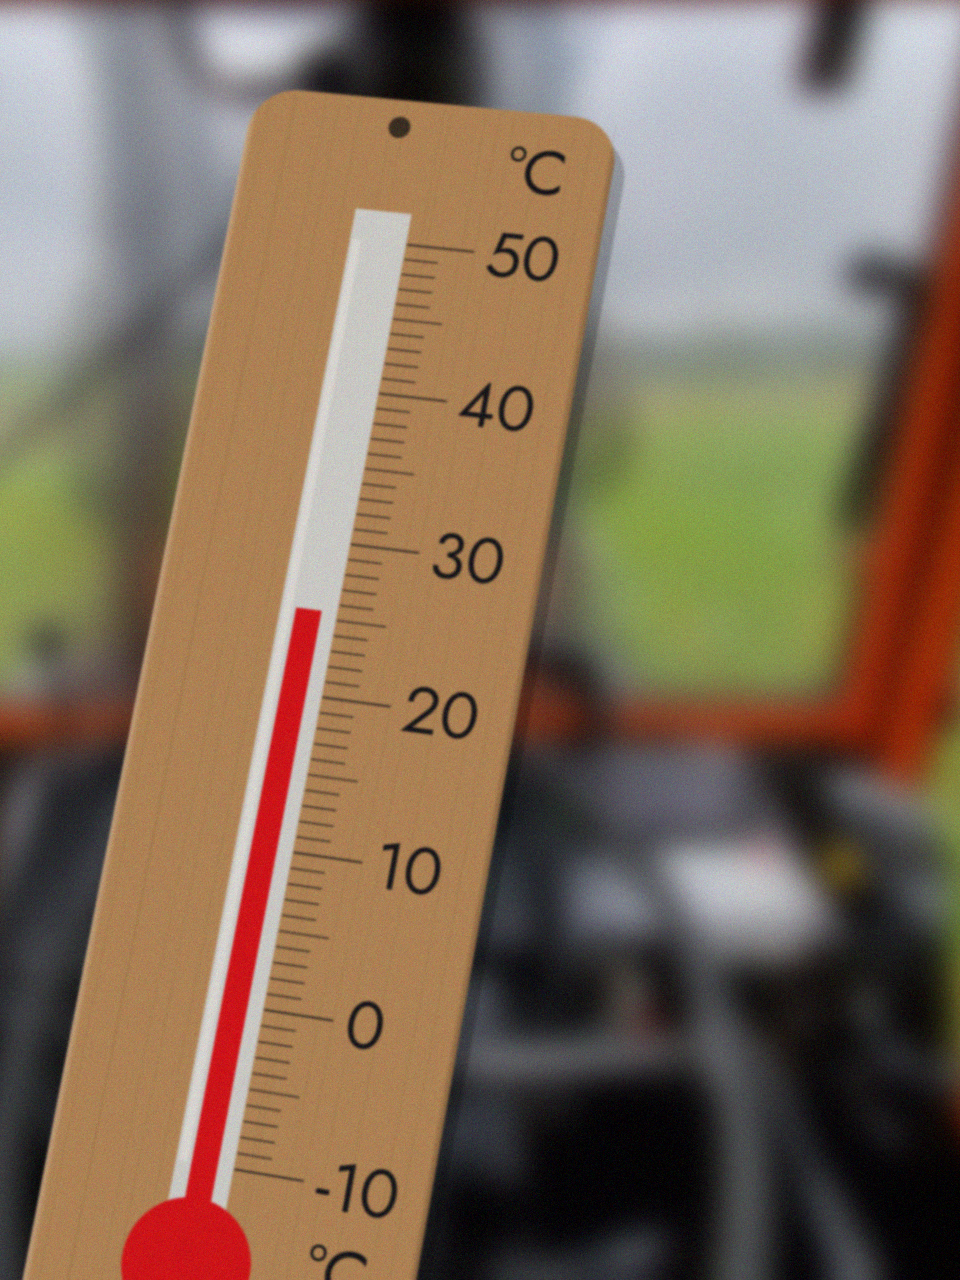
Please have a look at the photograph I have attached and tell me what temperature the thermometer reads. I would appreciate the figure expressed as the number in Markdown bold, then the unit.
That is **25.5** °C
